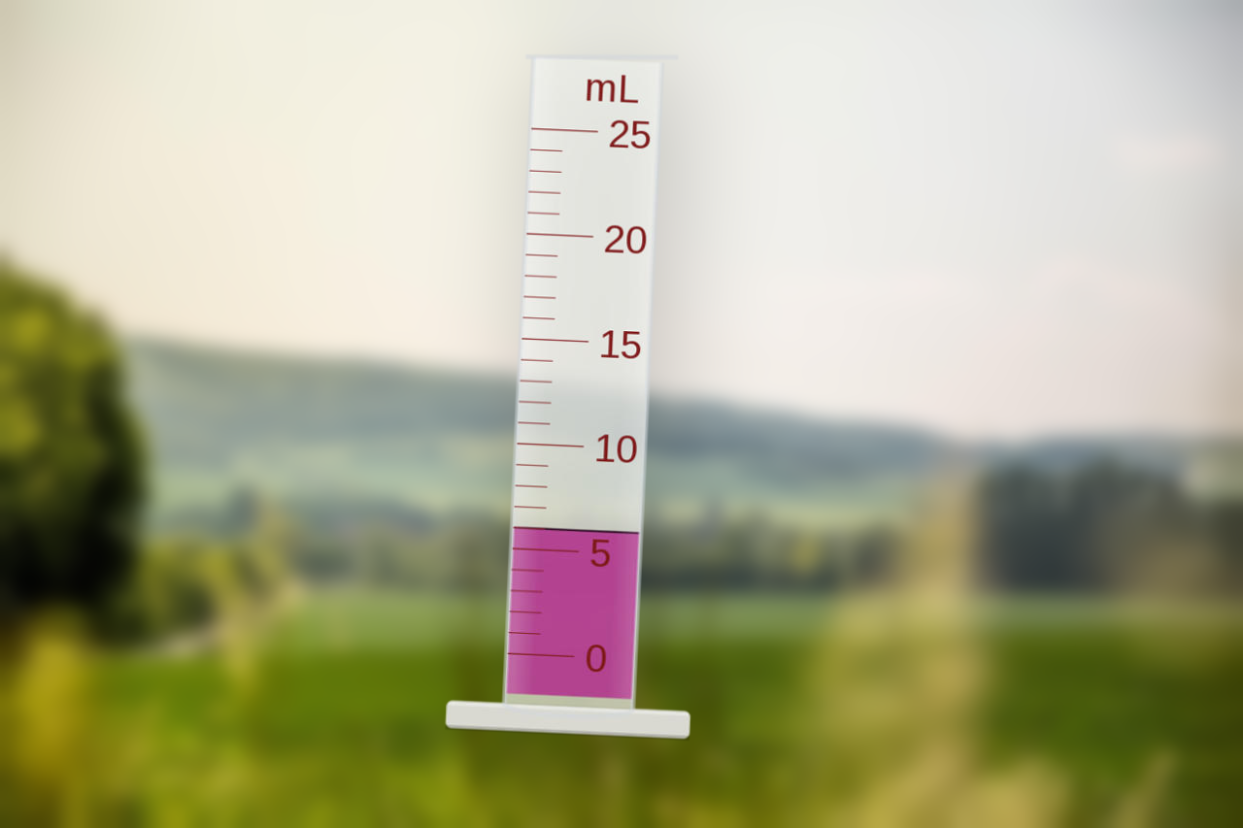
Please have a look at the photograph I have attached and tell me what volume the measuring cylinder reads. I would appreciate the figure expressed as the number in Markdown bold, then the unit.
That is **6** mL
